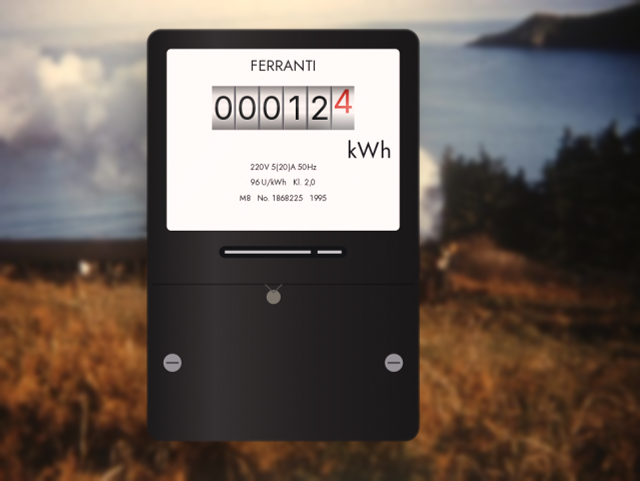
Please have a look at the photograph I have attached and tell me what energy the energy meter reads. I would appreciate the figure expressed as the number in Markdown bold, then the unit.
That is **12.4** kWh
